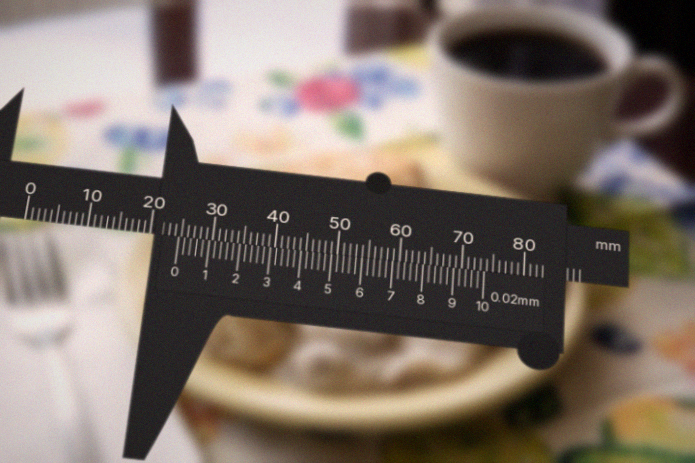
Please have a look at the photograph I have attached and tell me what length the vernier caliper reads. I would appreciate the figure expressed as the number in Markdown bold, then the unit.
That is **24.6** mm
